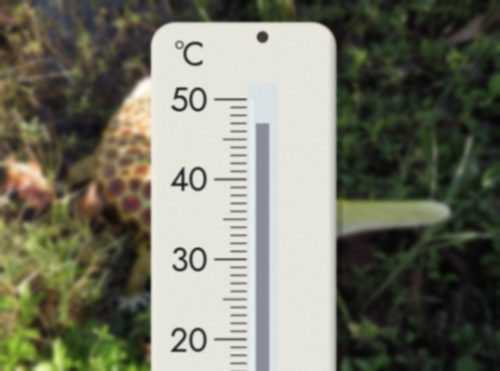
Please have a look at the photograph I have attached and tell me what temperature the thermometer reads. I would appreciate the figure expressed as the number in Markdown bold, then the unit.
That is **47** °C
